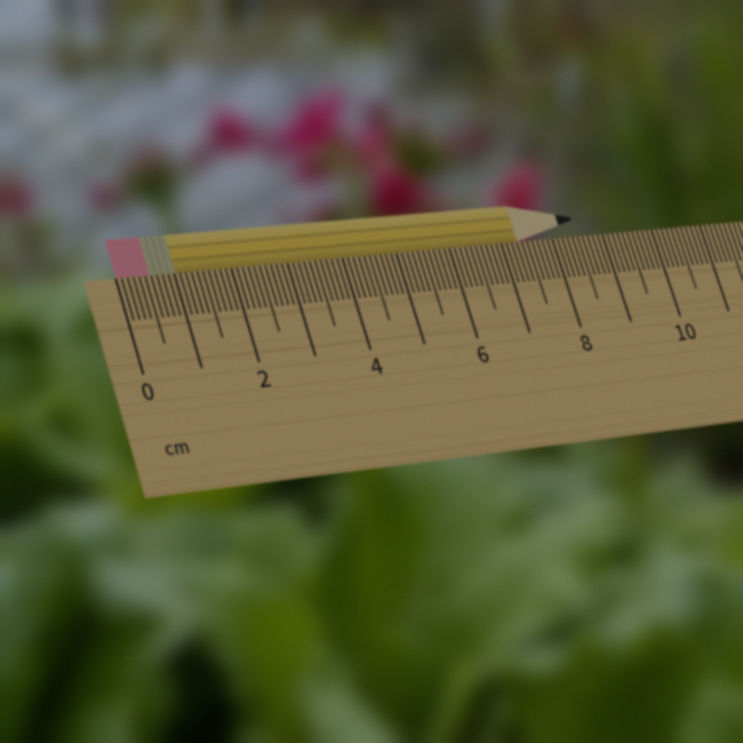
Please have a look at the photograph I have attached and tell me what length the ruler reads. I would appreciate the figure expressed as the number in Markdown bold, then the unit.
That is **8.5** cm
